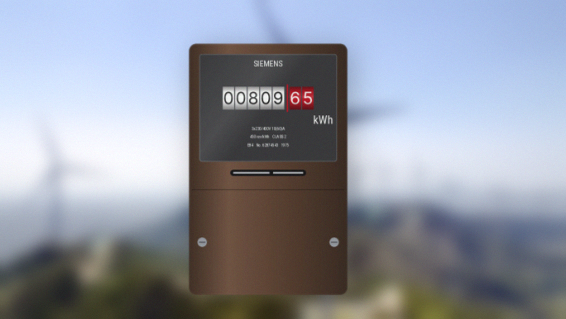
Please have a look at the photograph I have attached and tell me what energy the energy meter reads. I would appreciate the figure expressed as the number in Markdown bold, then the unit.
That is **809.65** kWh
